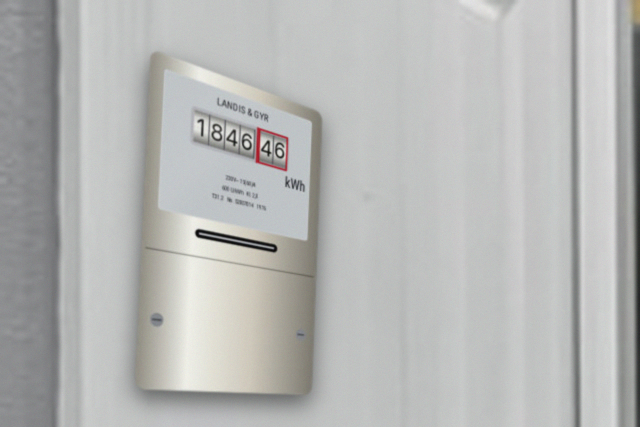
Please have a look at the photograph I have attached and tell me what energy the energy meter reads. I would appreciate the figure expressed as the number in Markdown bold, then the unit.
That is **1846.46** kWh
